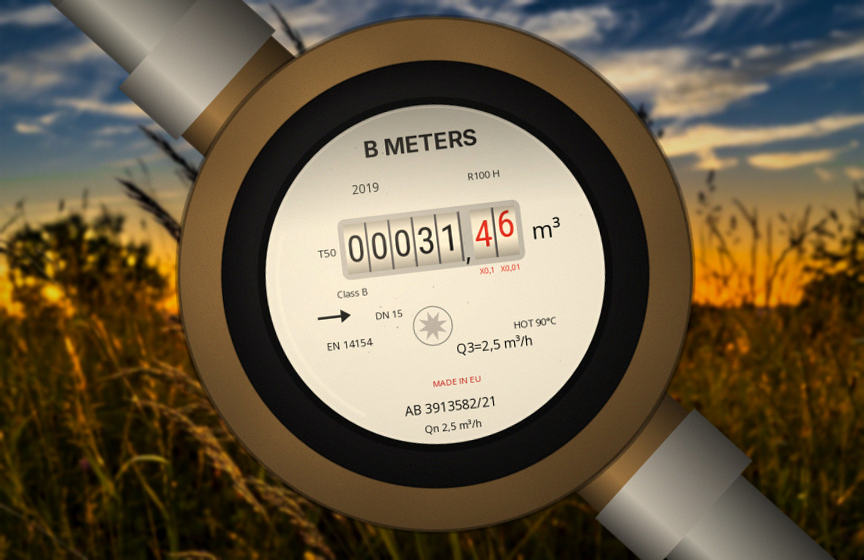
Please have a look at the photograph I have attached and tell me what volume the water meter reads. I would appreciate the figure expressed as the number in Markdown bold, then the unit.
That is **31.46** m³
